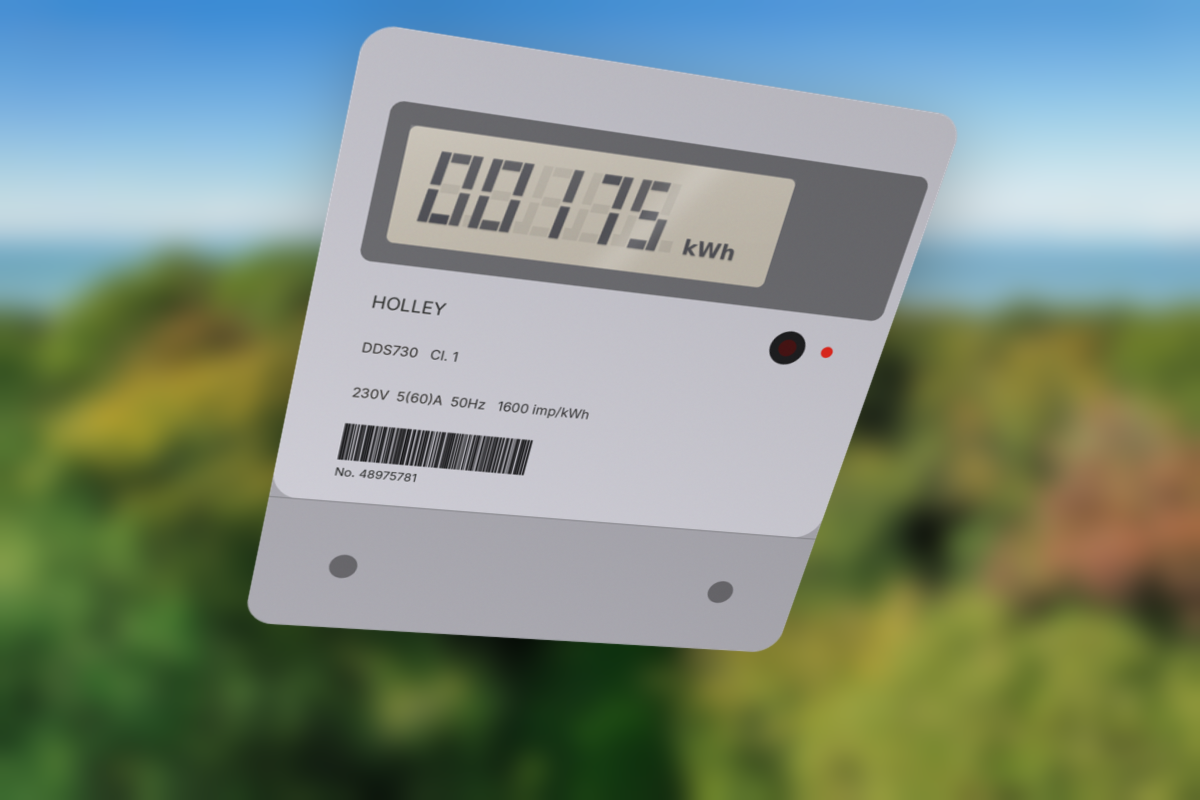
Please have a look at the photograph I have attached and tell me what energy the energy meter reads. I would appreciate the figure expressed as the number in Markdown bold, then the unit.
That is **175** kWh
